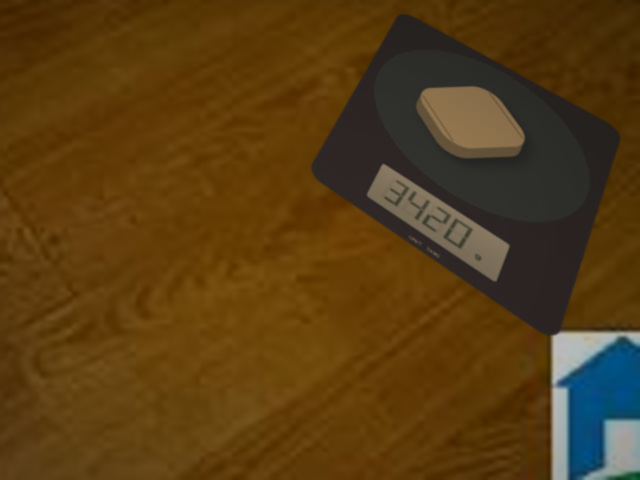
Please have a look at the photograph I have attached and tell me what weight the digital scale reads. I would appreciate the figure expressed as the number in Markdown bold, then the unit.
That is **3420** g
